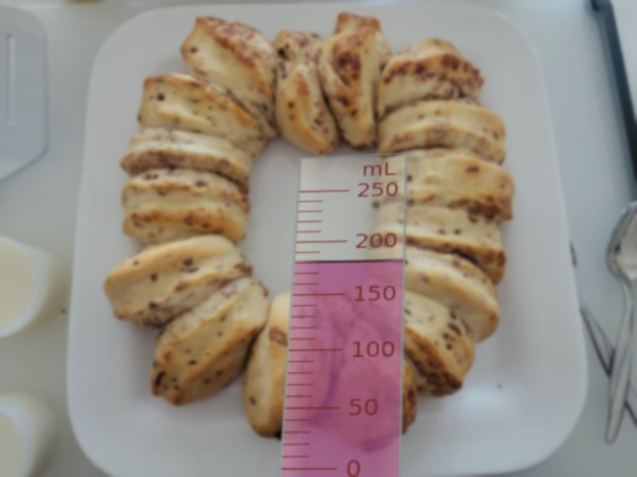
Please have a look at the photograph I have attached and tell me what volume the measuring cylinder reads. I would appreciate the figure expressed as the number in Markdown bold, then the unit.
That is **180** mL
